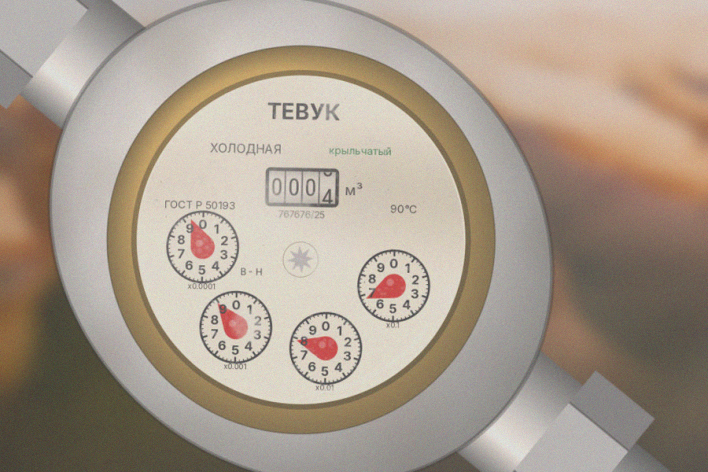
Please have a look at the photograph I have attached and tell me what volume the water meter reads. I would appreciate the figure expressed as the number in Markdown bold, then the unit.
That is **3.6789** m³
